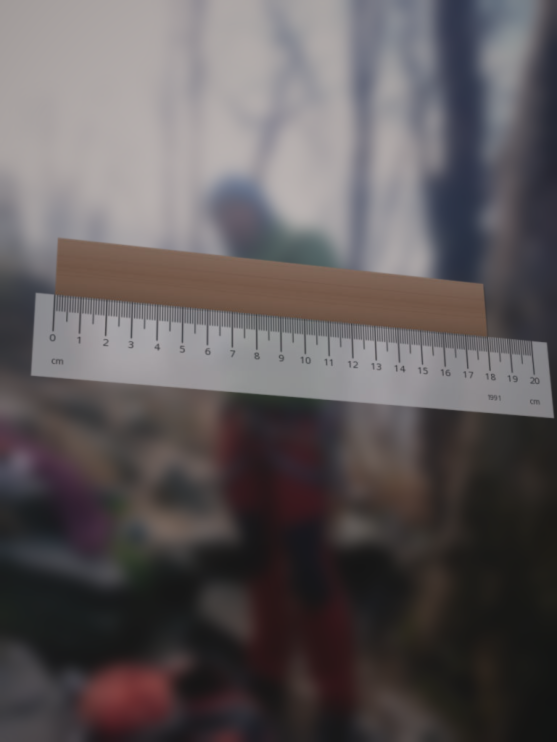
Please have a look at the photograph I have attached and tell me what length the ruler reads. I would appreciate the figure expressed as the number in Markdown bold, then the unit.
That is **18** cm
